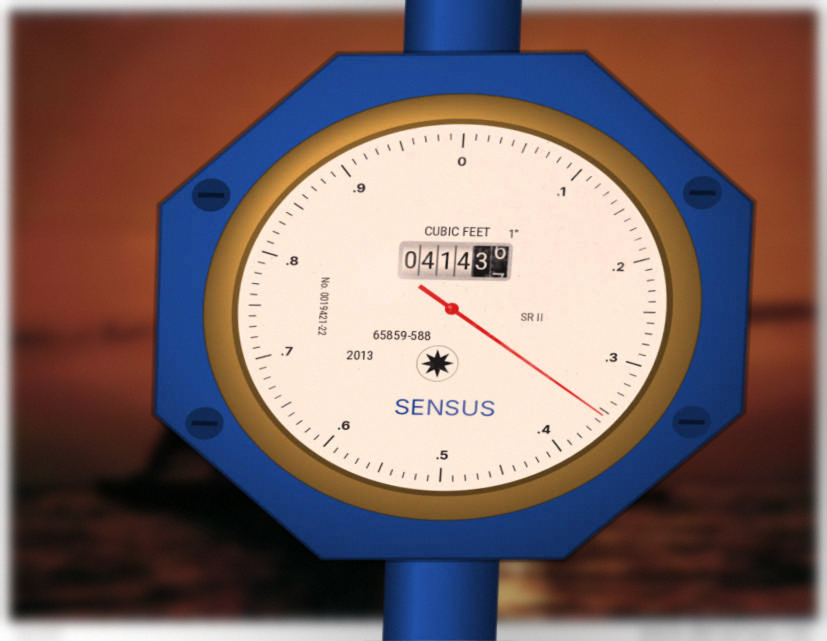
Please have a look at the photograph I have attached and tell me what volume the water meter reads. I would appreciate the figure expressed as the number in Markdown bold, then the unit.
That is **41436.35** ft³
